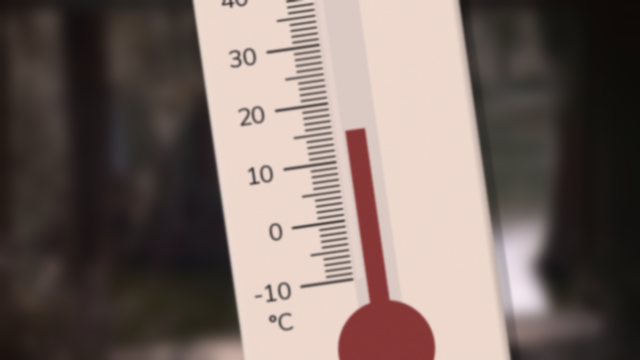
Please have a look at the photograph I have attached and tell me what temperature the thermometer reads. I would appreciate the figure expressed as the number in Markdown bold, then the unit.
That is **15** °C
